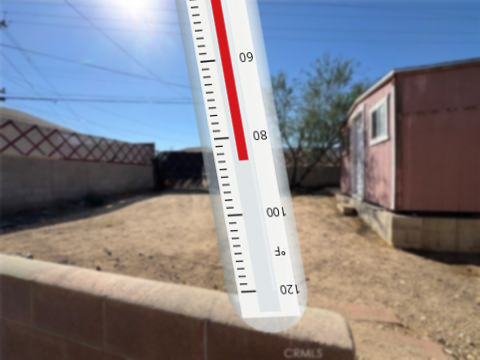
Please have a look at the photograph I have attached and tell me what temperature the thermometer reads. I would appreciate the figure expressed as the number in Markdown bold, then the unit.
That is **86** °F
